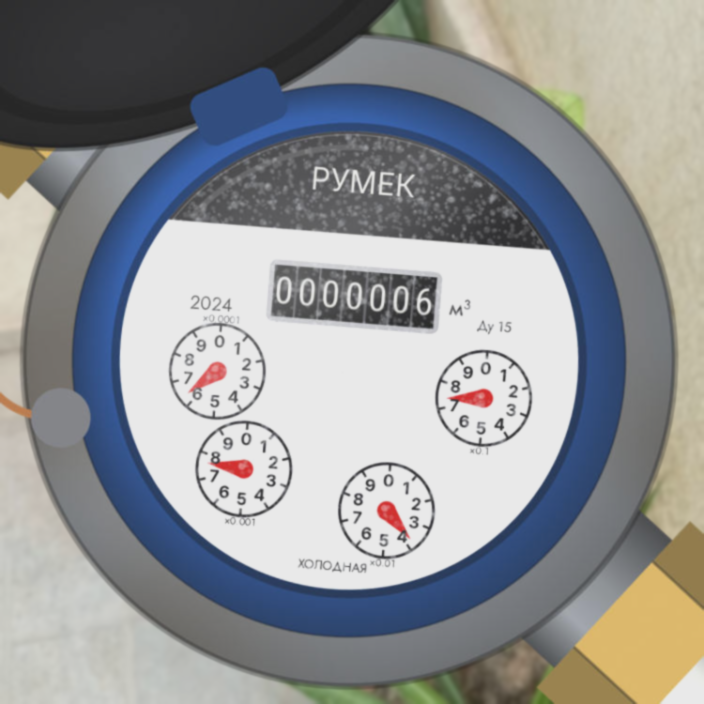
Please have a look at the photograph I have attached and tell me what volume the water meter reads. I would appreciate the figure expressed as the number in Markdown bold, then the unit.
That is **6.7376** m³
